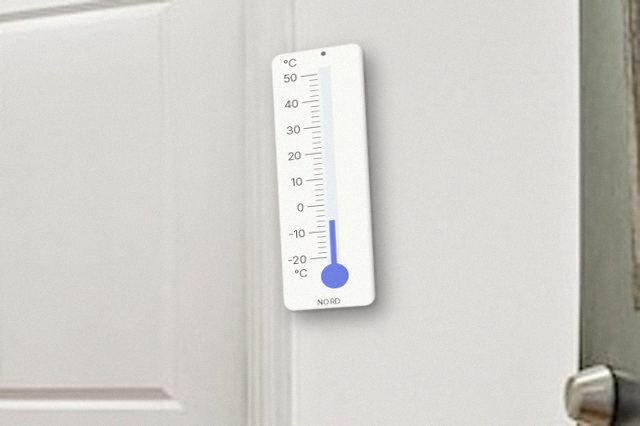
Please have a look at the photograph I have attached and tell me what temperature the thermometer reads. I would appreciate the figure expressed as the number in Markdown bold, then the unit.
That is **-6** °C
